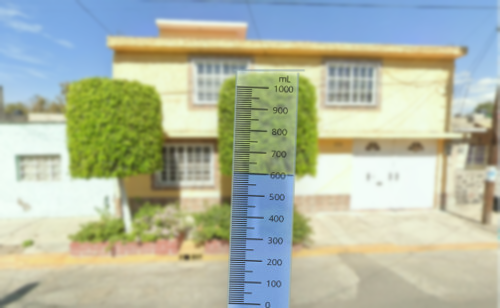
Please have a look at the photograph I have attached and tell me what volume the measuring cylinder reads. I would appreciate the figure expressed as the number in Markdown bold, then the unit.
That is **600** mL
